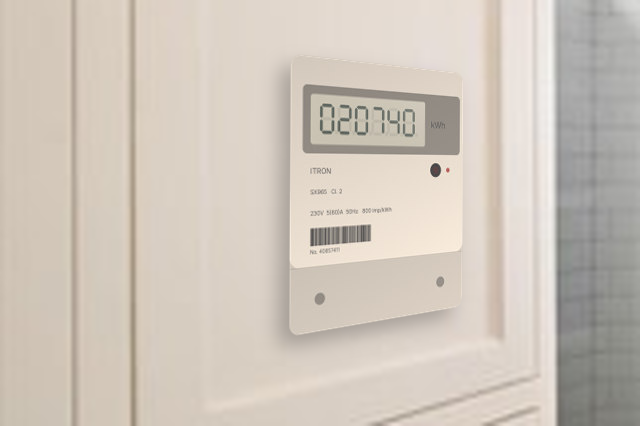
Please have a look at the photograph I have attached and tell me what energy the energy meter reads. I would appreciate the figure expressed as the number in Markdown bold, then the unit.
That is **20740** kWh
